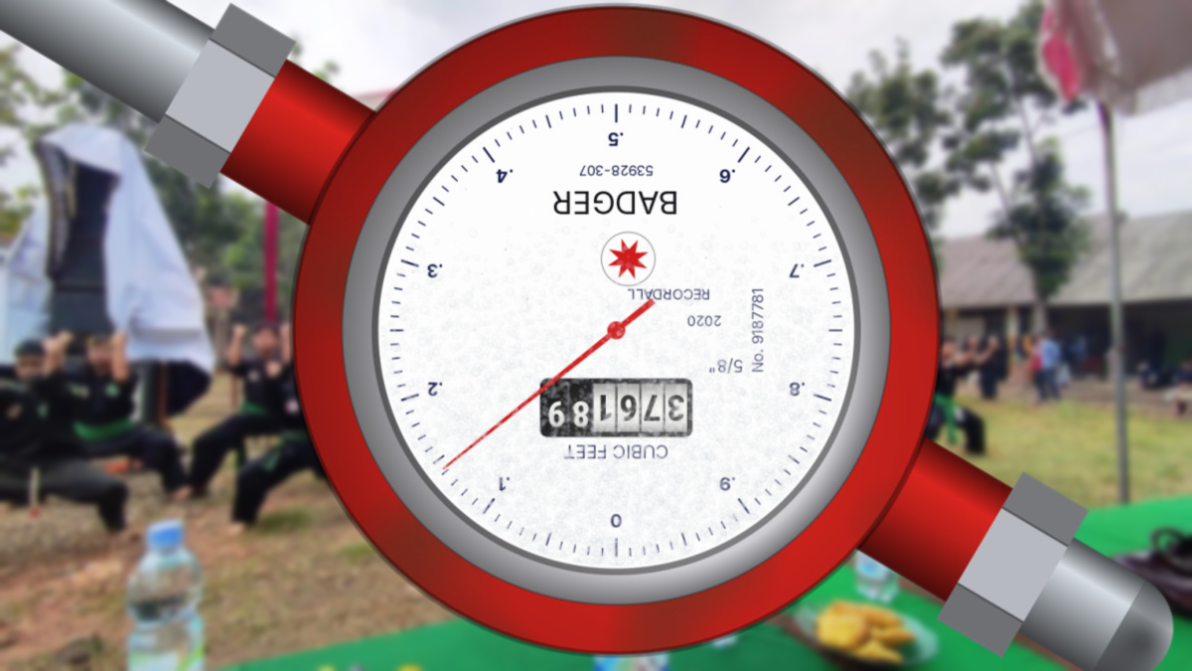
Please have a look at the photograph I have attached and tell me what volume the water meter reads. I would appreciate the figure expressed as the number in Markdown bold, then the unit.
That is **376189.14** ft³
